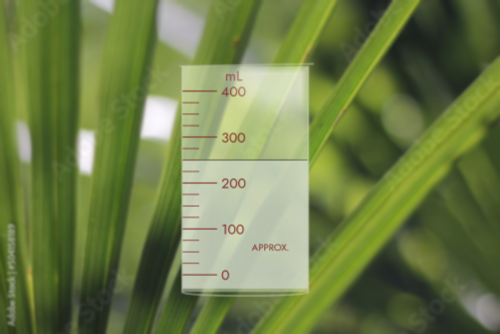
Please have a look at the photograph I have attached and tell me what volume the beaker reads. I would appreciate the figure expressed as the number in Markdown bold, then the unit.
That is **250** mL
